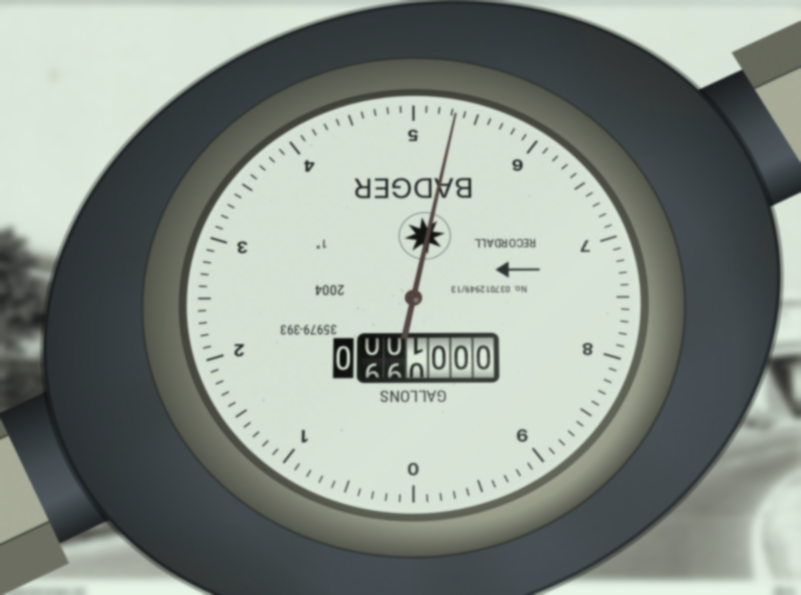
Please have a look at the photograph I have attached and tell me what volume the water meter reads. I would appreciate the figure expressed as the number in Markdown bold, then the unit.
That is **995.3** gal
